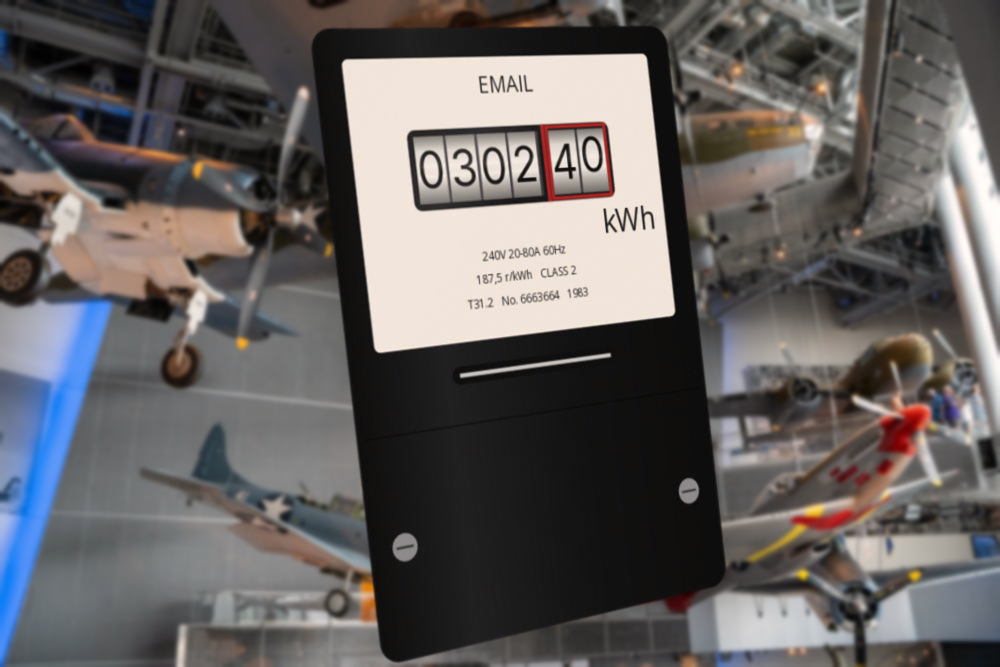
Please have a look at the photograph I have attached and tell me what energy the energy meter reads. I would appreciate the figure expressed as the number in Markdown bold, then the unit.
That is **302.40** kWh
